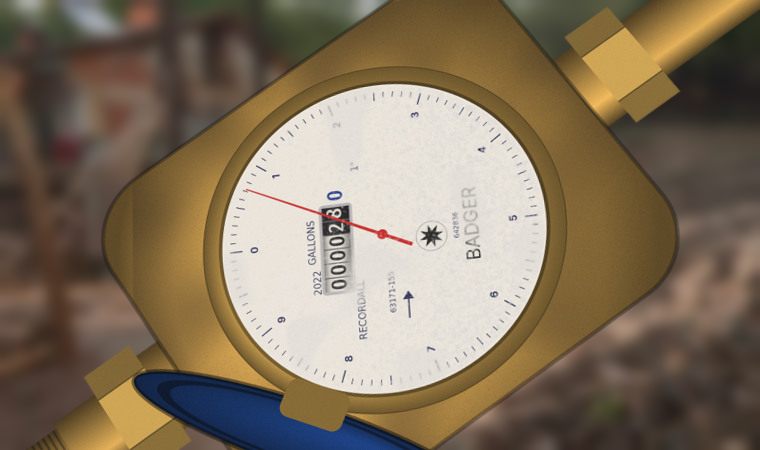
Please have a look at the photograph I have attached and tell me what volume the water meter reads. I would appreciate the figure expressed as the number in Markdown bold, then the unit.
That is **280.7** gal
